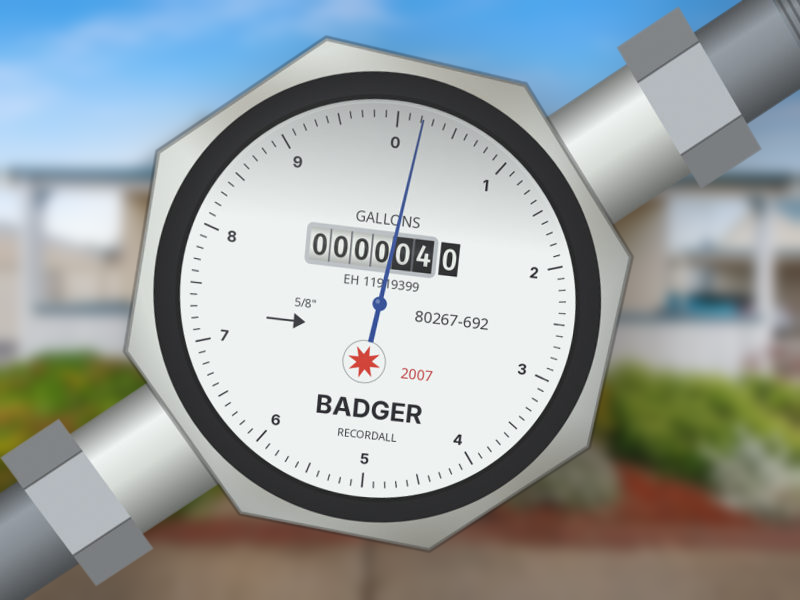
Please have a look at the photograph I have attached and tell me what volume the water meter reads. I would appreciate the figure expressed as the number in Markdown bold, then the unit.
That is **40.2** gal
